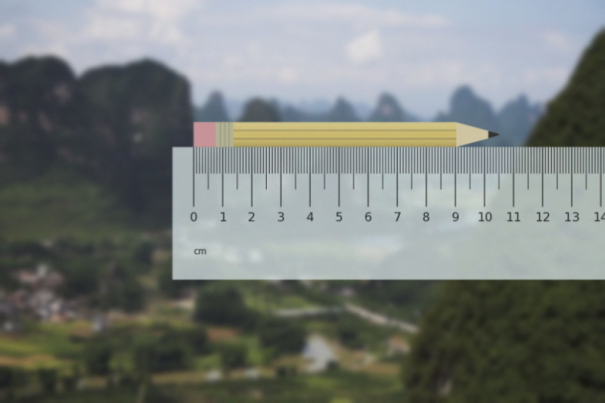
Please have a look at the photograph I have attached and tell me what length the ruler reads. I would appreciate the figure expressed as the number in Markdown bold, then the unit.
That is **10.5** cm
